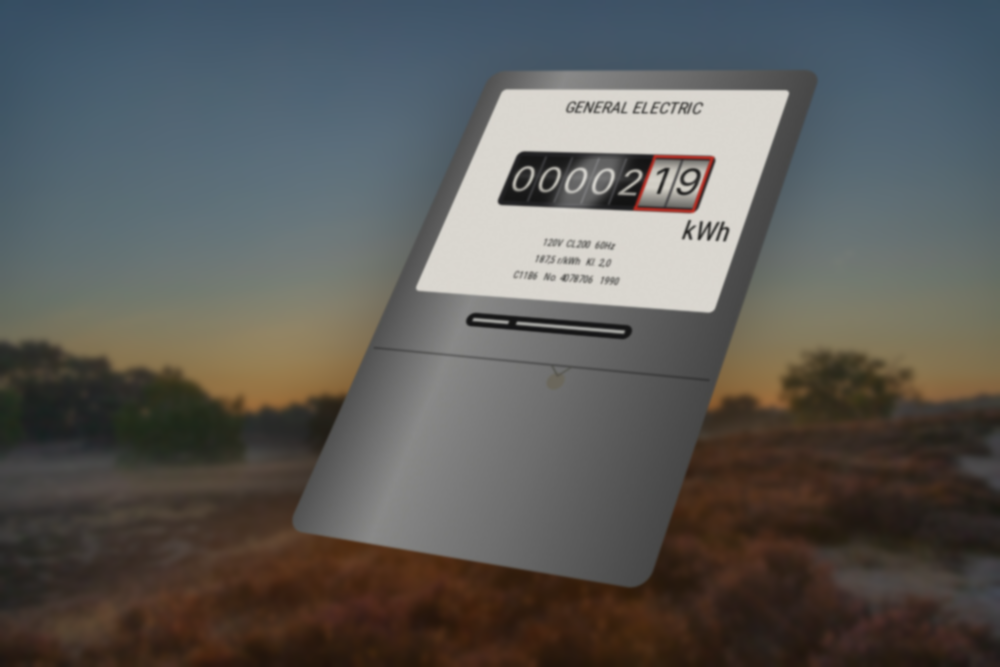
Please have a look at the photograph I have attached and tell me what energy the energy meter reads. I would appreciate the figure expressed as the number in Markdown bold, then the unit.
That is **2.19** kWh
